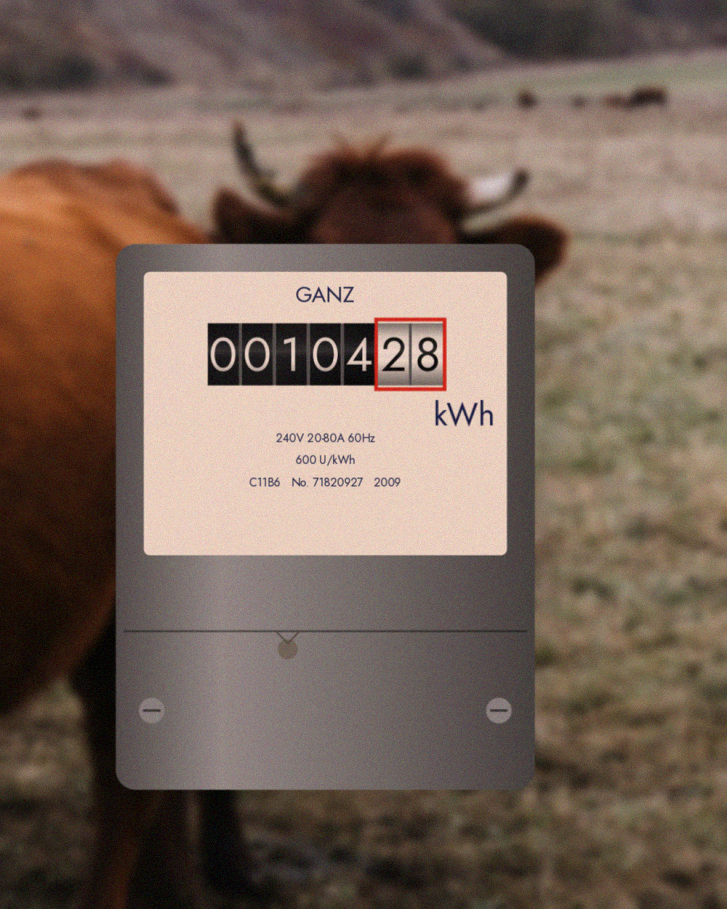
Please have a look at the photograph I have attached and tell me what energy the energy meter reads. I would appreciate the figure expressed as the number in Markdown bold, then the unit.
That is **104.28** kWh
